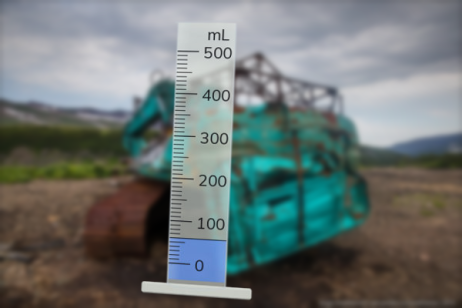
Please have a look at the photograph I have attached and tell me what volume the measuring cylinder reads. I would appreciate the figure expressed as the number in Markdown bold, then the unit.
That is **60** mL
